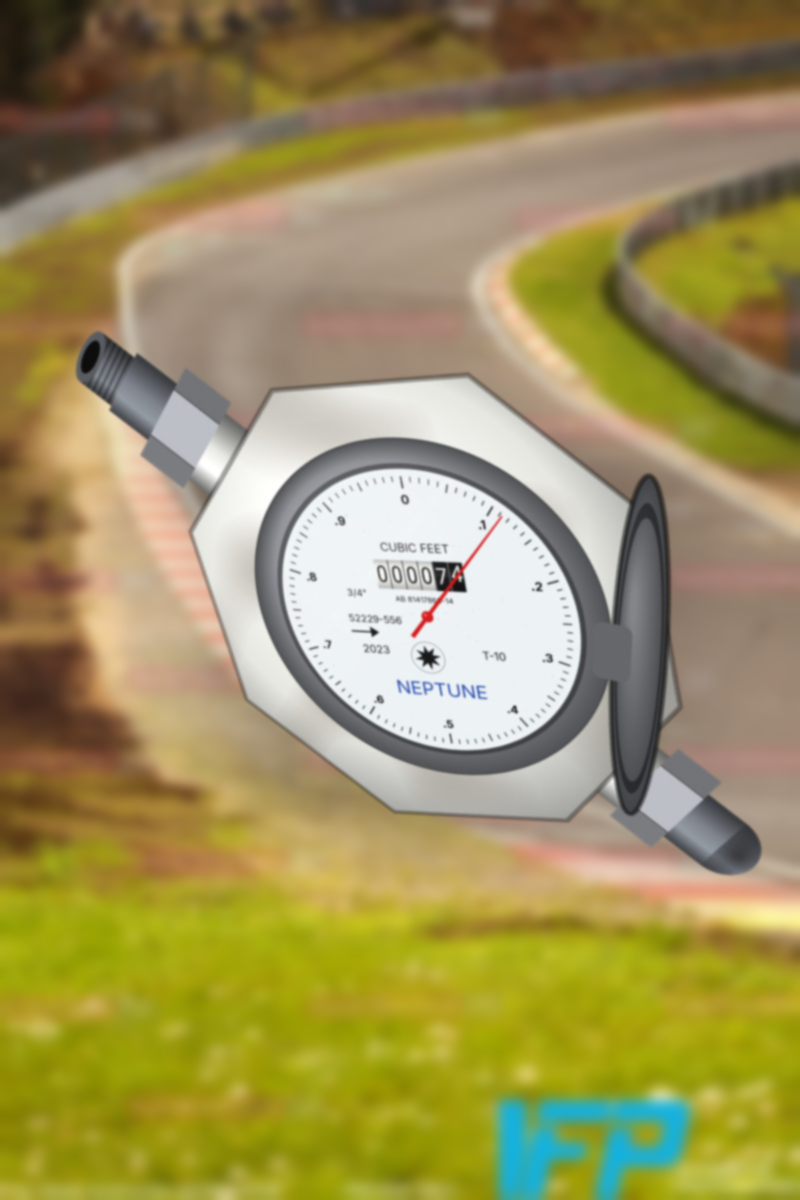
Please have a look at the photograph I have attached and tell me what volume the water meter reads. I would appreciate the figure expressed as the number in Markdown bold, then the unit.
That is **74.11** ft³
